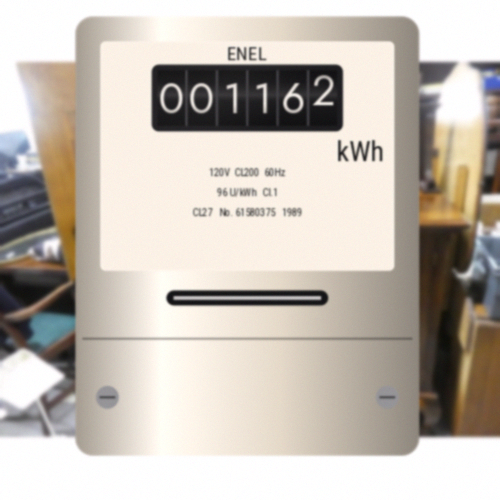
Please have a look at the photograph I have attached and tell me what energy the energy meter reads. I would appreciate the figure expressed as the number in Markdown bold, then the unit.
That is **1162** kWh
